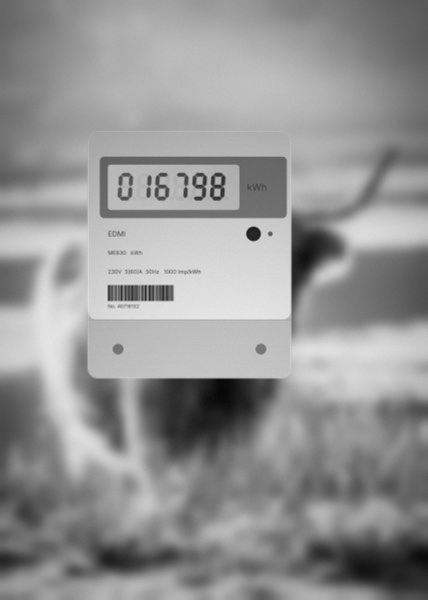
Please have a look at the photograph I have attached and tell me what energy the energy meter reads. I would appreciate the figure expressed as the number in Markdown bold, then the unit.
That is **16798** kWh
